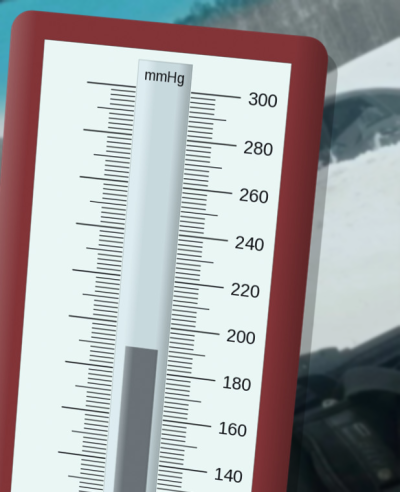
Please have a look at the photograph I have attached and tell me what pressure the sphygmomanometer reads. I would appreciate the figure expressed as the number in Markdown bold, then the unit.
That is **190** mmHg
